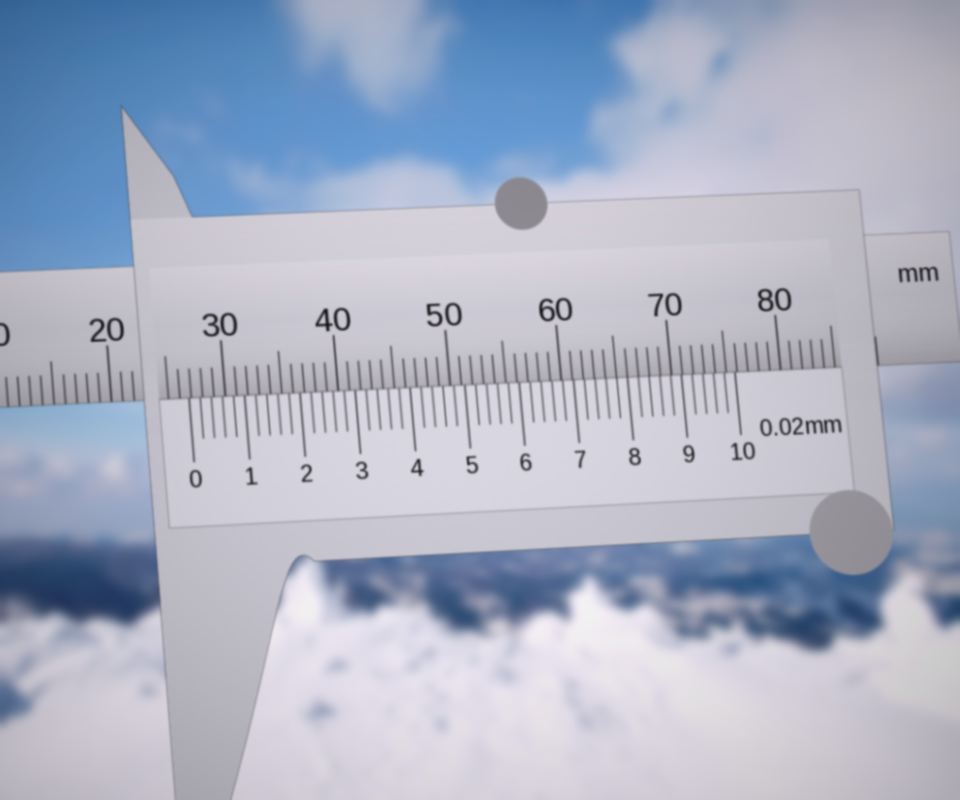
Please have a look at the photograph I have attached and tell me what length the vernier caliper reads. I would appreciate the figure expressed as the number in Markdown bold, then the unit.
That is **26.8** mm
